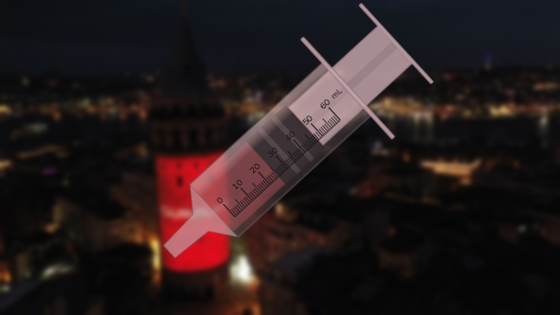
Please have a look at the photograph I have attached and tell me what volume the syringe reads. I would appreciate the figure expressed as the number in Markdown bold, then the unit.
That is **25** mL
